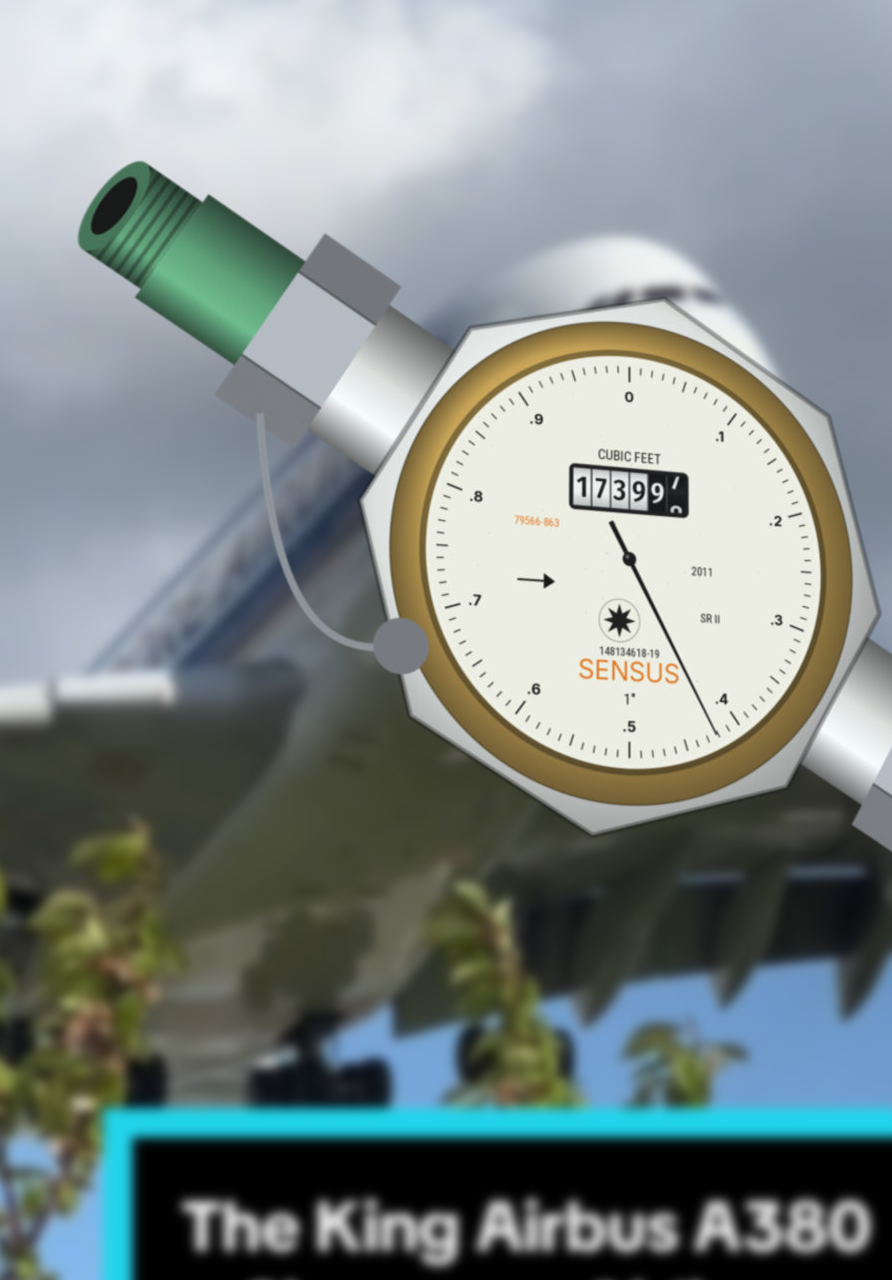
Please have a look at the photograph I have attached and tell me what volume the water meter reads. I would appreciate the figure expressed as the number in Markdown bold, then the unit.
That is **173997.42** ft³
